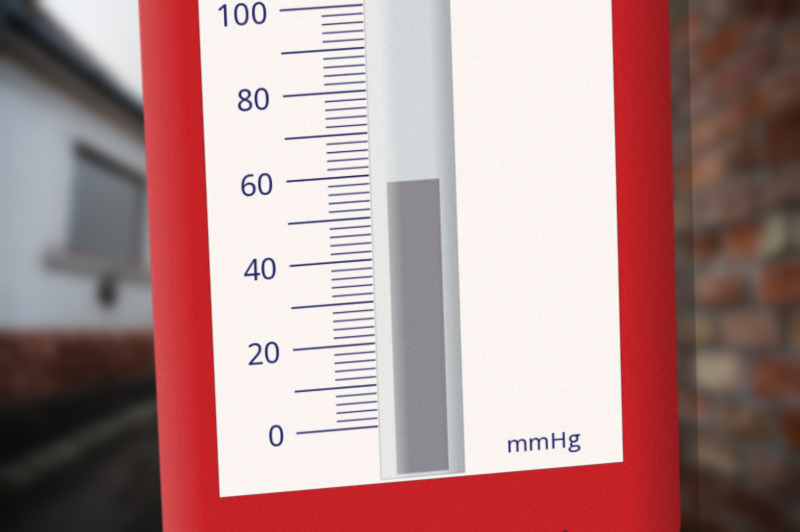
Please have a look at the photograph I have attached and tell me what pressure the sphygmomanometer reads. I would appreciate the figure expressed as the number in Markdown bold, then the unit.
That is **58** mmHg
